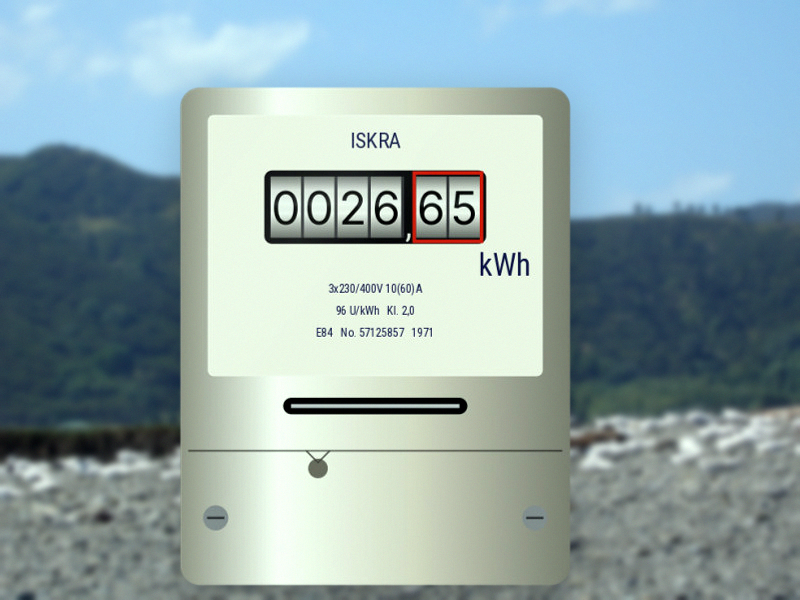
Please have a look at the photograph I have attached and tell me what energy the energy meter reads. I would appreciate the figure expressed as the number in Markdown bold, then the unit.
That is **26.65** kWh
